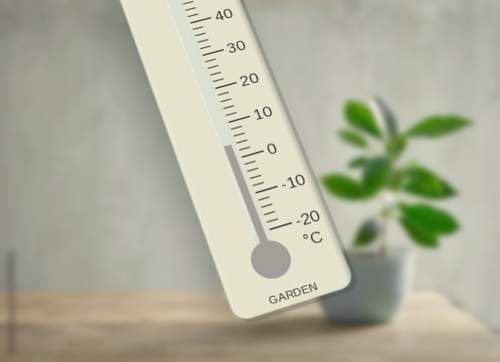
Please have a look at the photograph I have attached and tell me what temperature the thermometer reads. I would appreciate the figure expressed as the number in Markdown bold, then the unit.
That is **4** °C
